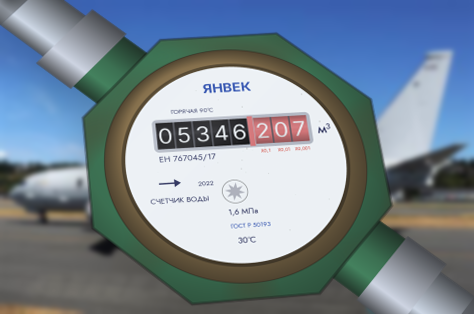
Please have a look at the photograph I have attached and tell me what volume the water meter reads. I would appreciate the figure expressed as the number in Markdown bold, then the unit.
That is **5346.207** m³
